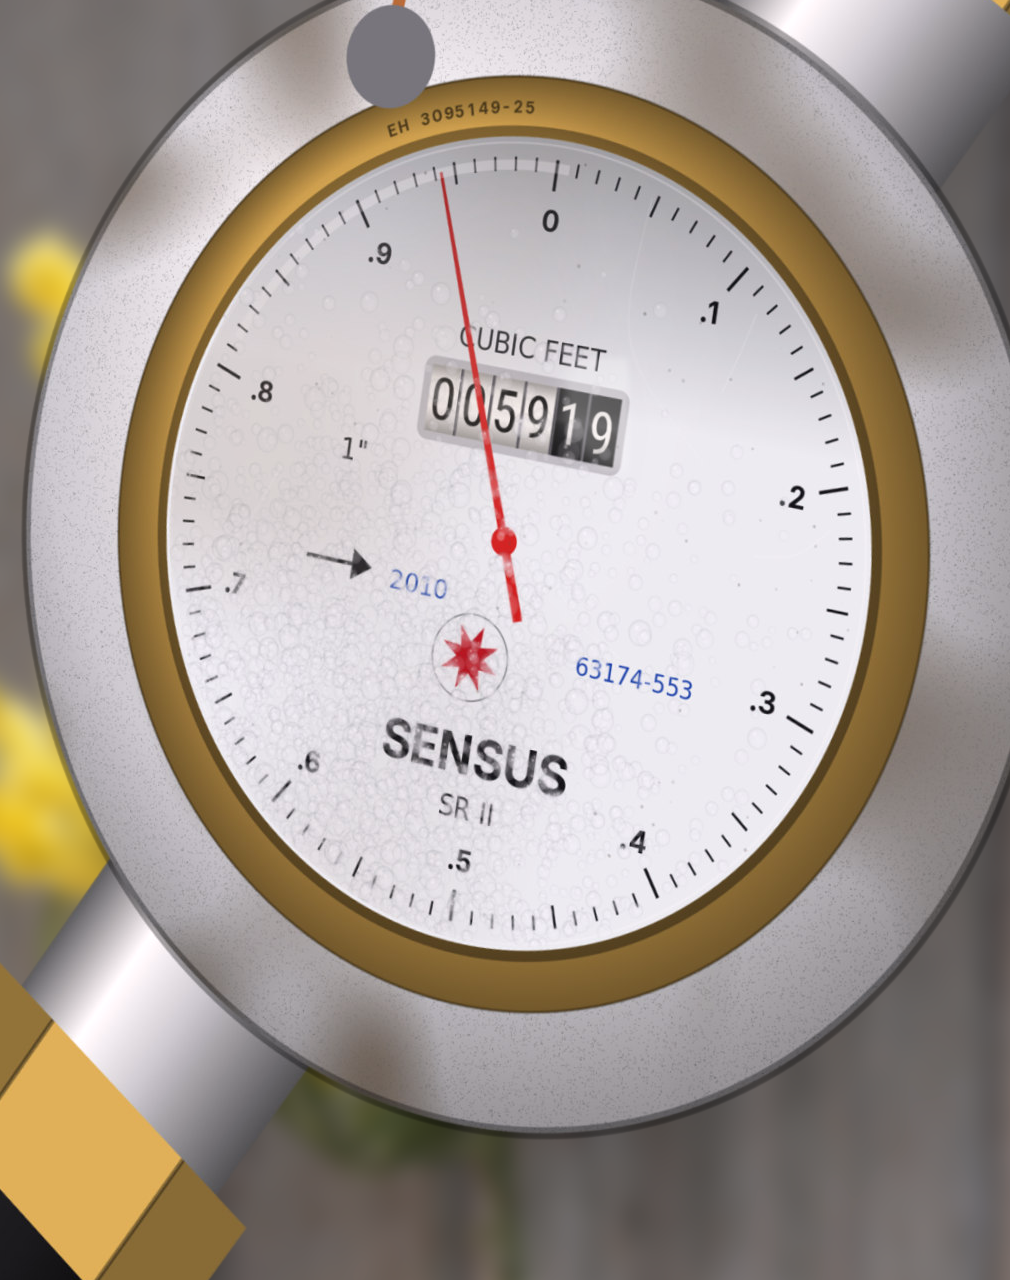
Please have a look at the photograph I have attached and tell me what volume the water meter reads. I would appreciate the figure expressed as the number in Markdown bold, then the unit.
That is **5918.94** ft³
